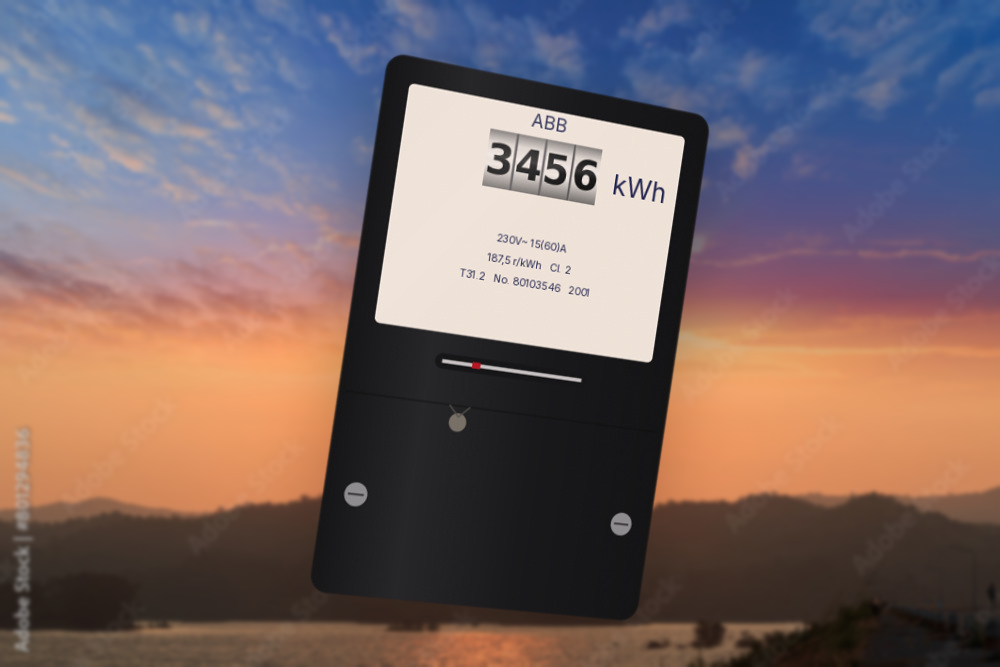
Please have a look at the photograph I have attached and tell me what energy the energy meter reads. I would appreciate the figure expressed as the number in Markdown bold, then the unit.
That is **3456** kWh
